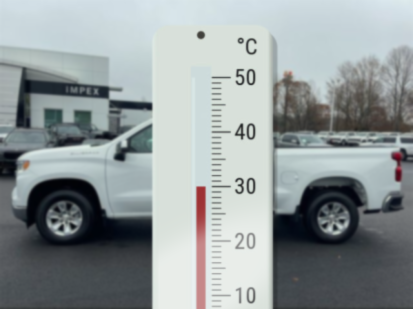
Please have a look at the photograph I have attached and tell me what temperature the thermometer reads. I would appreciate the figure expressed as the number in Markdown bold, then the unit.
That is **30** °C
